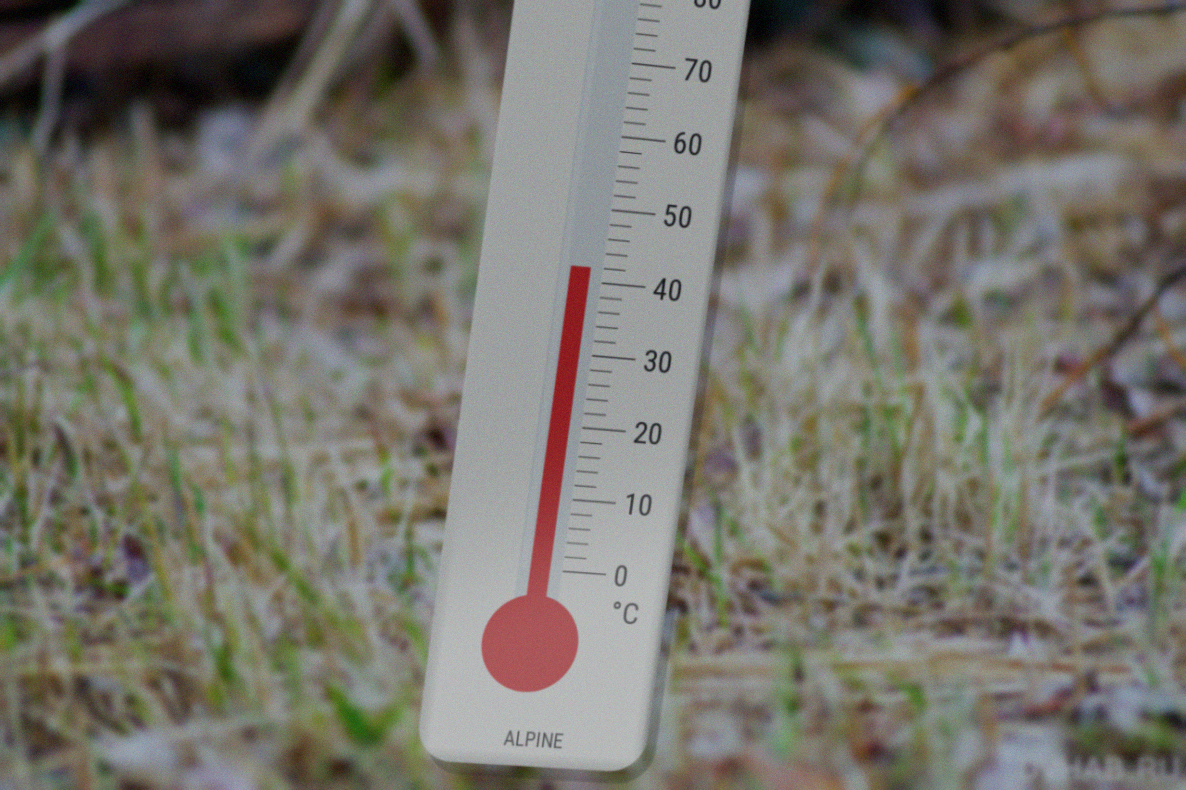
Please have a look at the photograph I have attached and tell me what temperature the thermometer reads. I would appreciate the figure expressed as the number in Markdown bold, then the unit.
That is **42** °C
